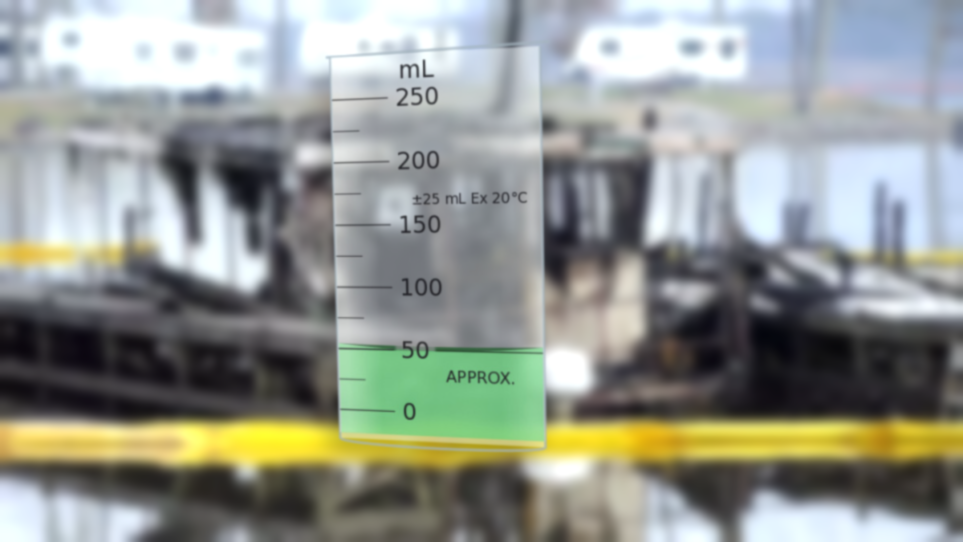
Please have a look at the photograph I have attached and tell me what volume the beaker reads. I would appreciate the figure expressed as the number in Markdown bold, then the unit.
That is **50** mL
